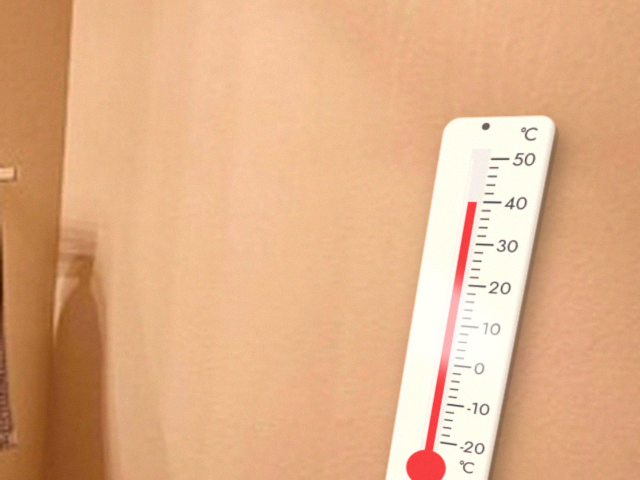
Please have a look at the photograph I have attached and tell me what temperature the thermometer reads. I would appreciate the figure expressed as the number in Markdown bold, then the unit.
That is **40** °C
